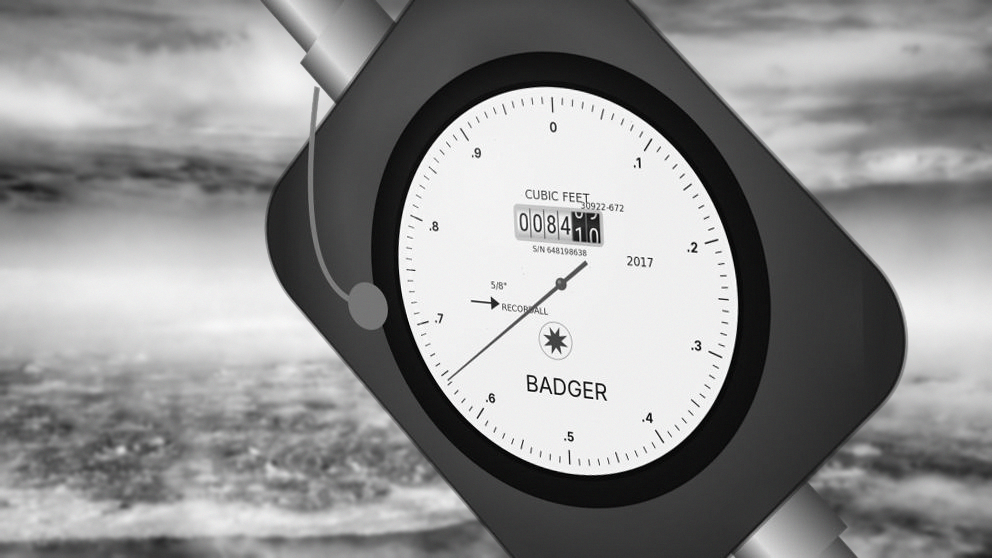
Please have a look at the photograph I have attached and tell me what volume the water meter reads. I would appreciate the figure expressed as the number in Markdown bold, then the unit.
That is **8409.64** ft³
